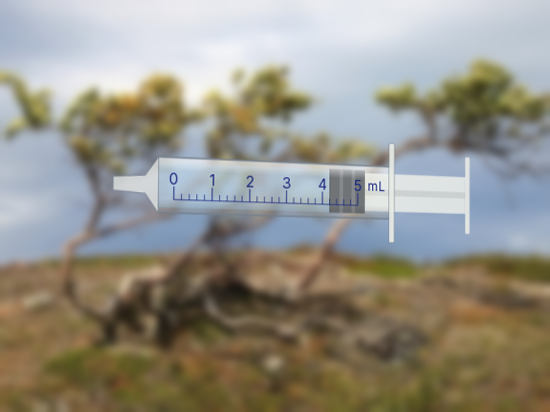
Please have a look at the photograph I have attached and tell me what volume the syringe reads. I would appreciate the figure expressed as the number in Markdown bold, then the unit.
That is **4.2** mL
